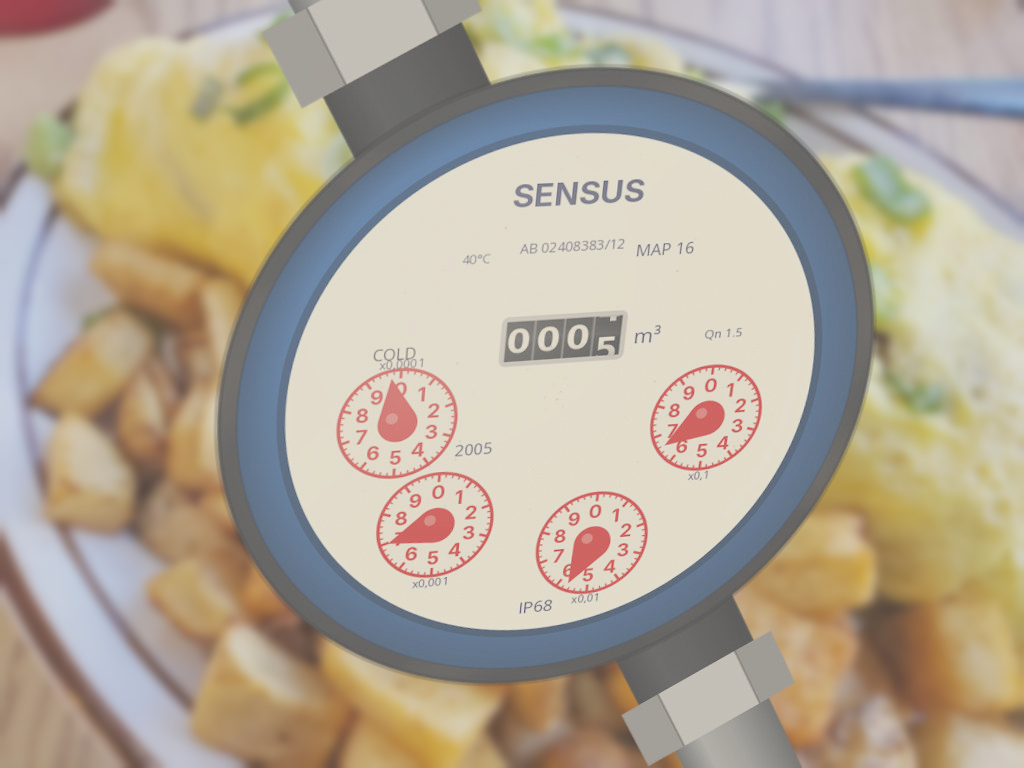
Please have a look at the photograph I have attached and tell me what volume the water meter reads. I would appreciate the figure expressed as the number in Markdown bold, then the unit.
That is **4.6569** m³
